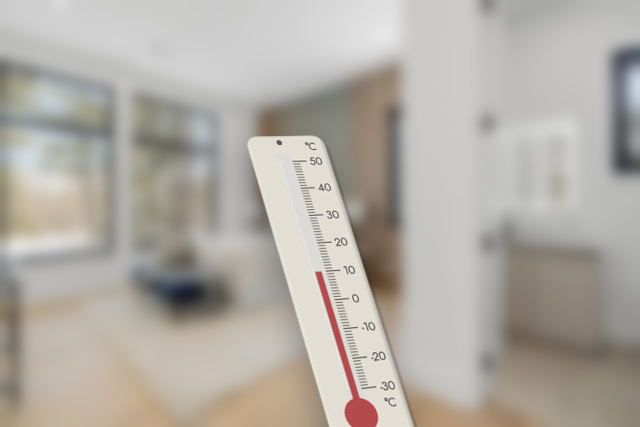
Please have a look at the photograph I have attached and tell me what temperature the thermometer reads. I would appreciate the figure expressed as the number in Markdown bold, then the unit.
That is **10** °C
